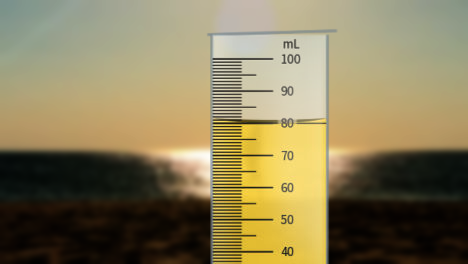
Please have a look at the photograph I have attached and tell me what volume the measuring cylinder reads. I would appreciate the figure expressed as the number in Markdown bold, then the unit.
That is **80** mL
